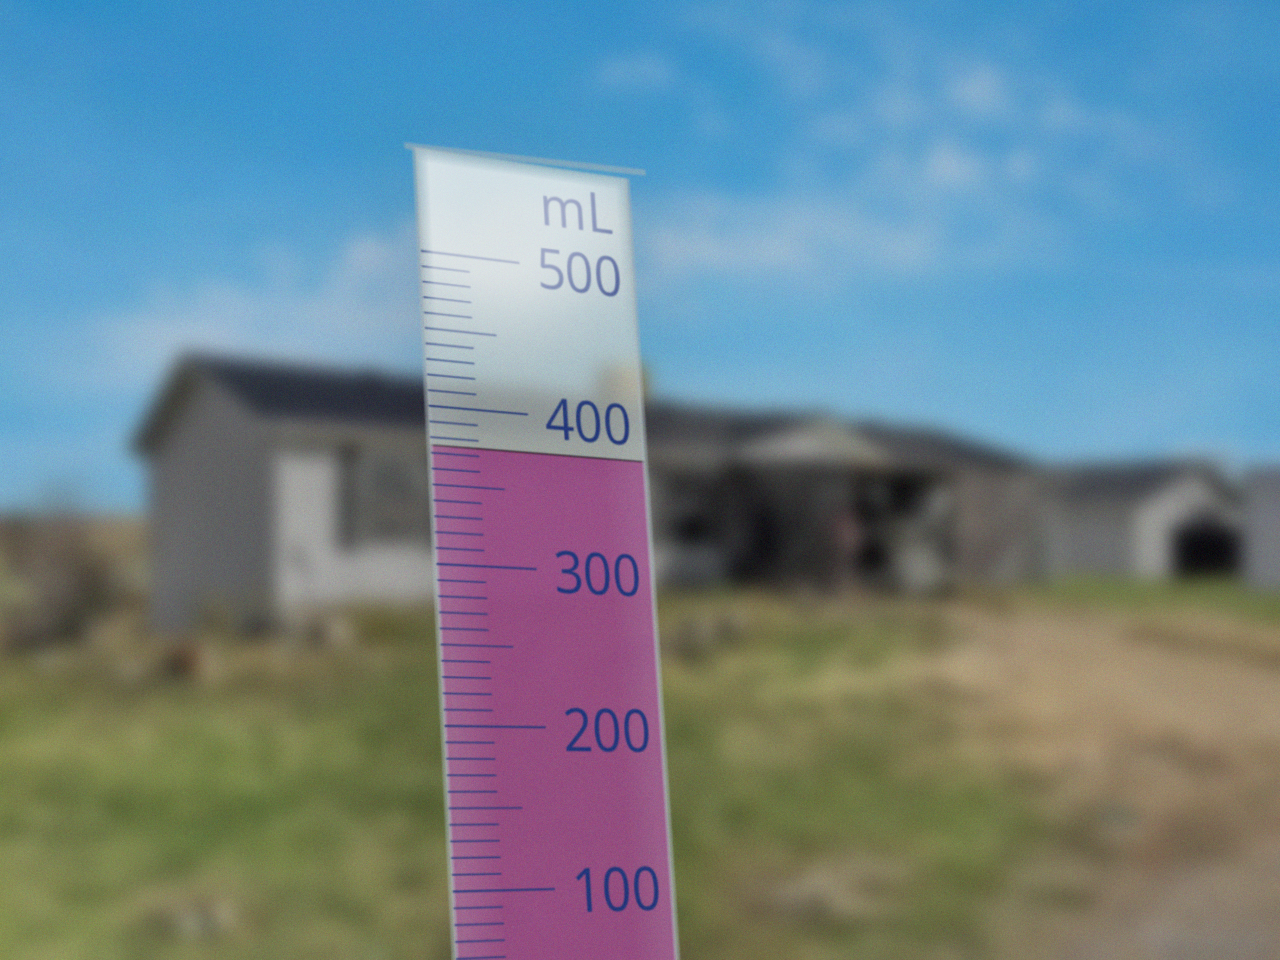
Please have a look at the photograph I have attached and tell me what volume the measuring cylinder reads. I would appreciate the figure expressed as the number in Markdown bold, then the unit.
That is **375** mL
